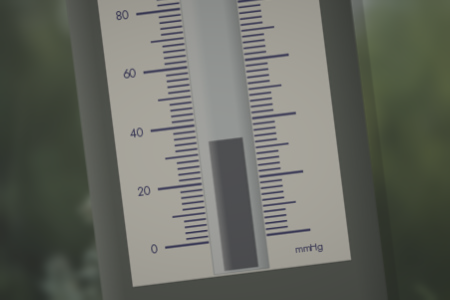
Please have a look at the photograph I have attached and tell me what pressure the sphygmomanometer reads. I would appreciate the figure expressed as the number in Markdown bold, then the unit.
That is **34** mmHg
